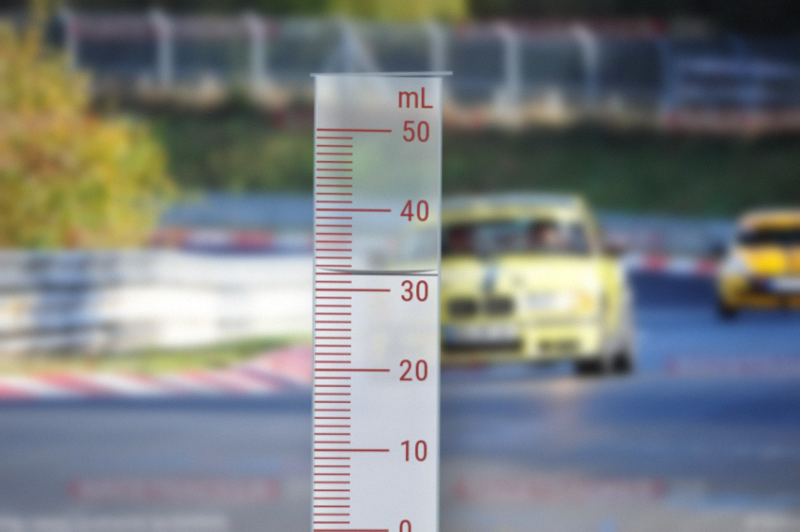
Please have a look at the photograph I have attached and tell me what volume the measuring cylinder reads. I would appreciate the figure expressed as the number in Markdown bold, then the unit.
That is **32** mL
